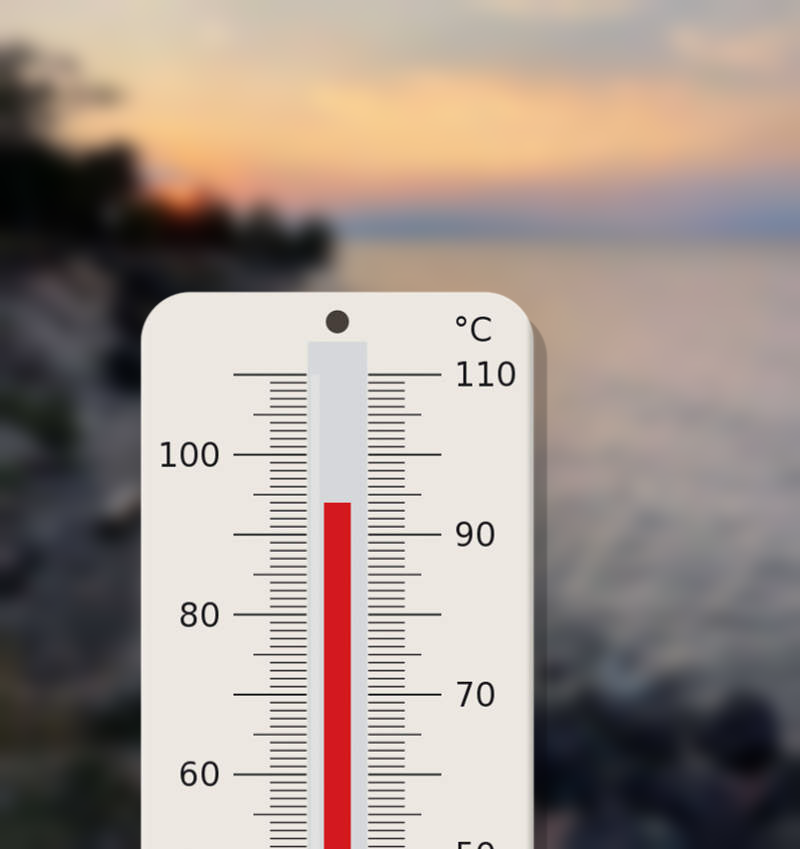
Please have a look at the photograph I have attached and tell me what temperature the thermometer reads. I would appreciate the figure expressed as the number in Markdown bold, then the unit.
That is **94** °C
